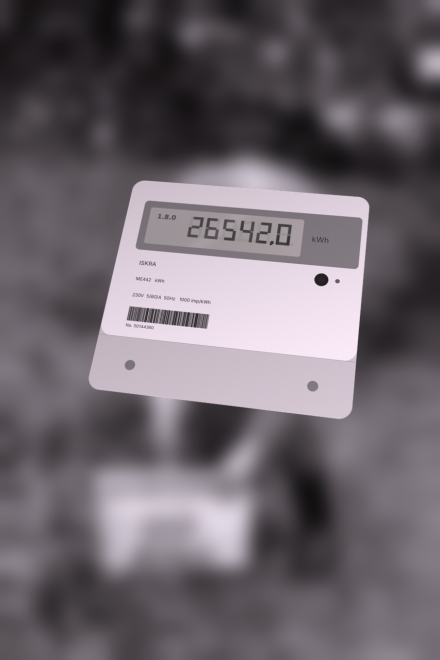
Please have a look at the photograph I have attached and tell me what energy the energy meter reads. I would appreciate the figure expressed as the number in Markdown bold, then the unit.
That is **26542.0** kWh
